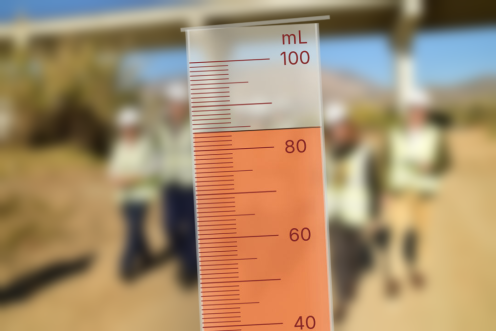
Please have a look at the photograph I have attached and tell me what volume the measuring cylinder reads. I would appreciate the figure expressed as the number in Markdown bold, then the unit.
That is **84** mL
